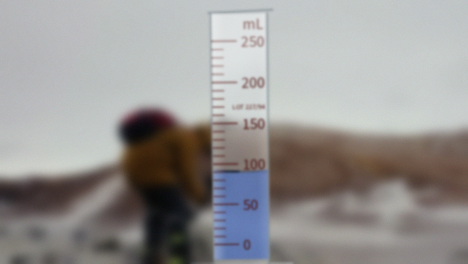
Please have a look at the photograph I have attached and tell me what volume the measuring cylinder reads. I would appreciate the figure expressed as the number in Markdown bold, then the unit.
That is **90** mL
